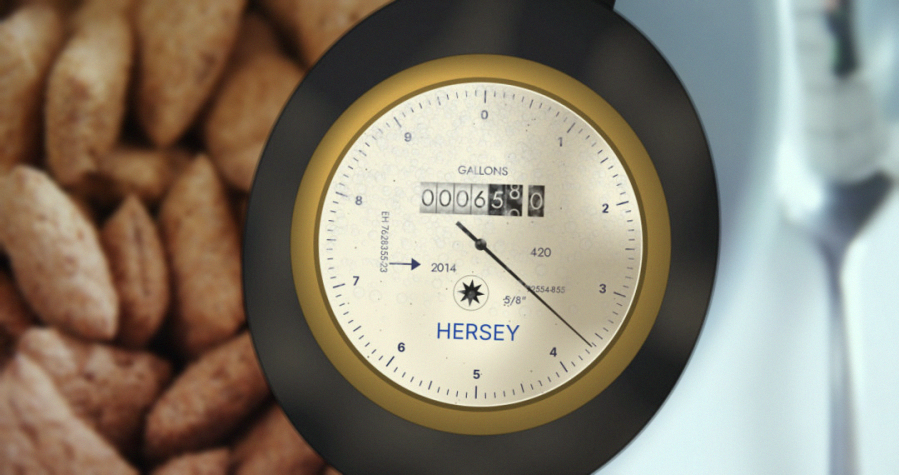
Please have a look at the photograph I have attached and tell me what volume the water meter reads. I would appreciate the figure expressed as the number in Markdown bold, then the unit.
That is **6583.6** gal
